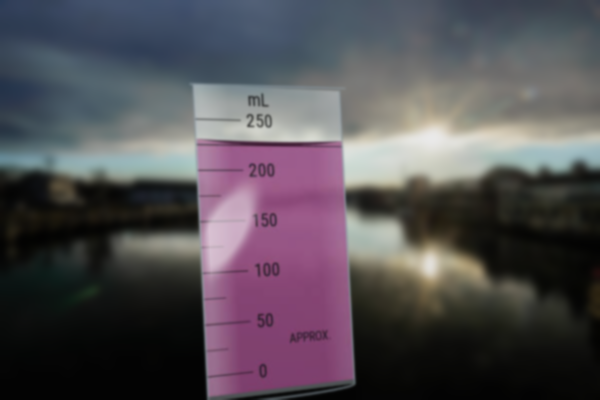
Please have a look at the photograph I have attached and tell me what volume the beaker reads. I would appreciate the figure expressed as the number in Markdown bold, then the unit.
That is **225** mL
